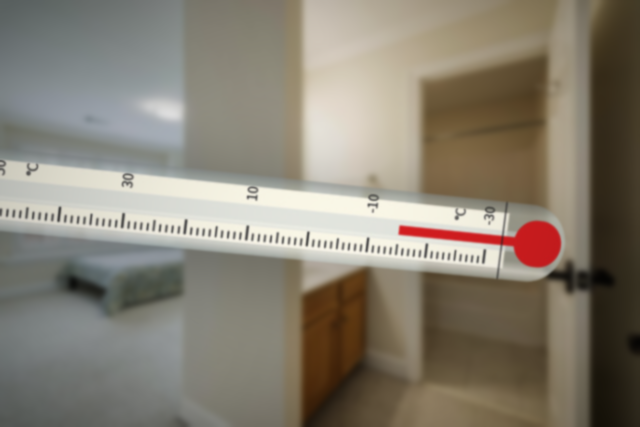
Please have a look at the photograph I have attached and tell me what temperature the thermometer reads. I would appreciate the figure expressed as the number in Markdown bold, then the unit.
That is **-15** °C
